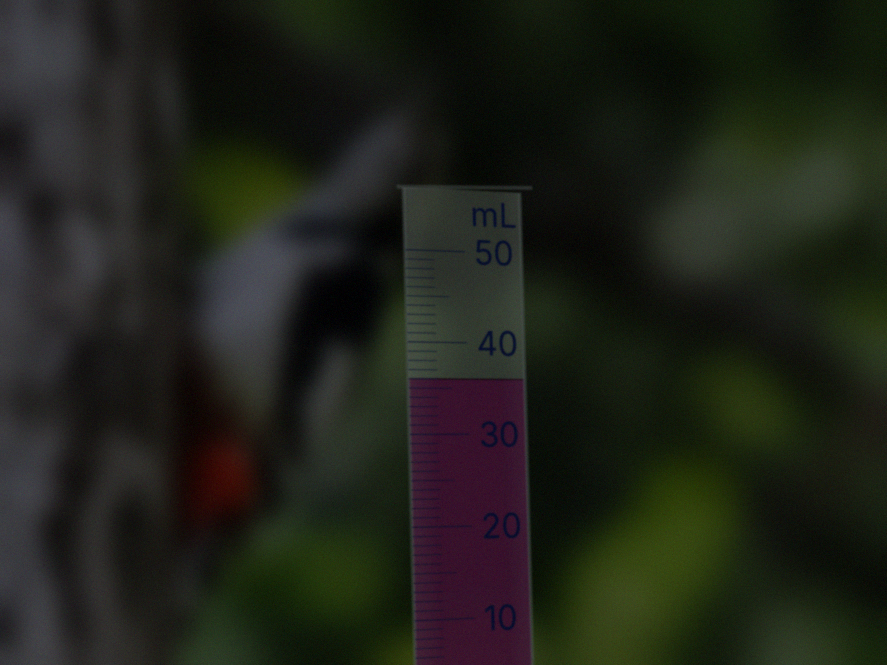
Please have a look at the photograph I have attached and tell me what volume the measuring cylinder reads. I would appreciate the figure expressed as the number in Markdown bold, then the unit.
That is **36** mL
